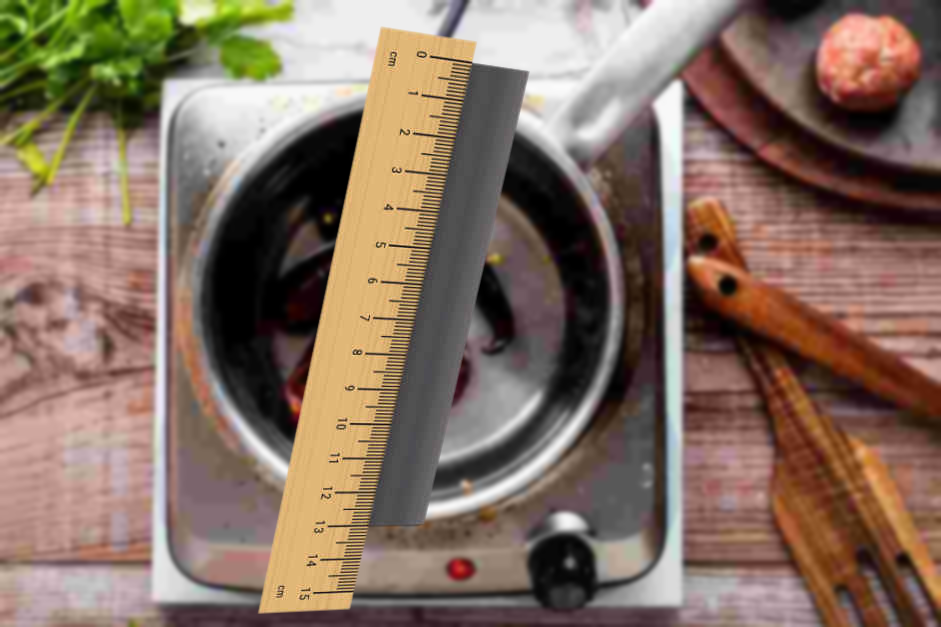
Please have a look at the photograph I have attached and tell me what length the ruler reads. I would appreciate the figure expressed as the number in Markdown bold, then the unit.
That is **13** cm
